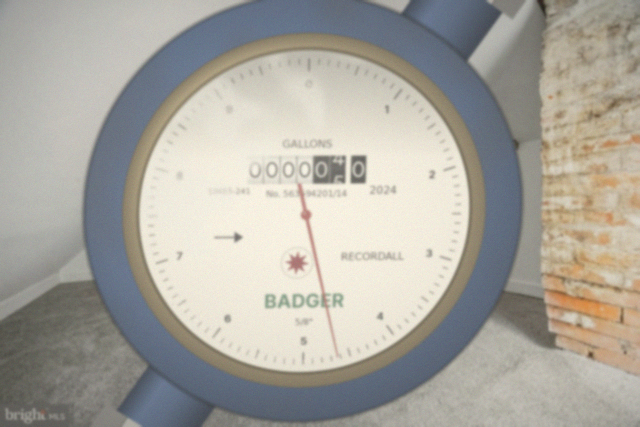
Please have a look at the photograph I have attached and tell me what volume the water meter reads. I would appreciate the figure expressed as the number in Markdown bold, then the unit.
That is **44.6** gal
